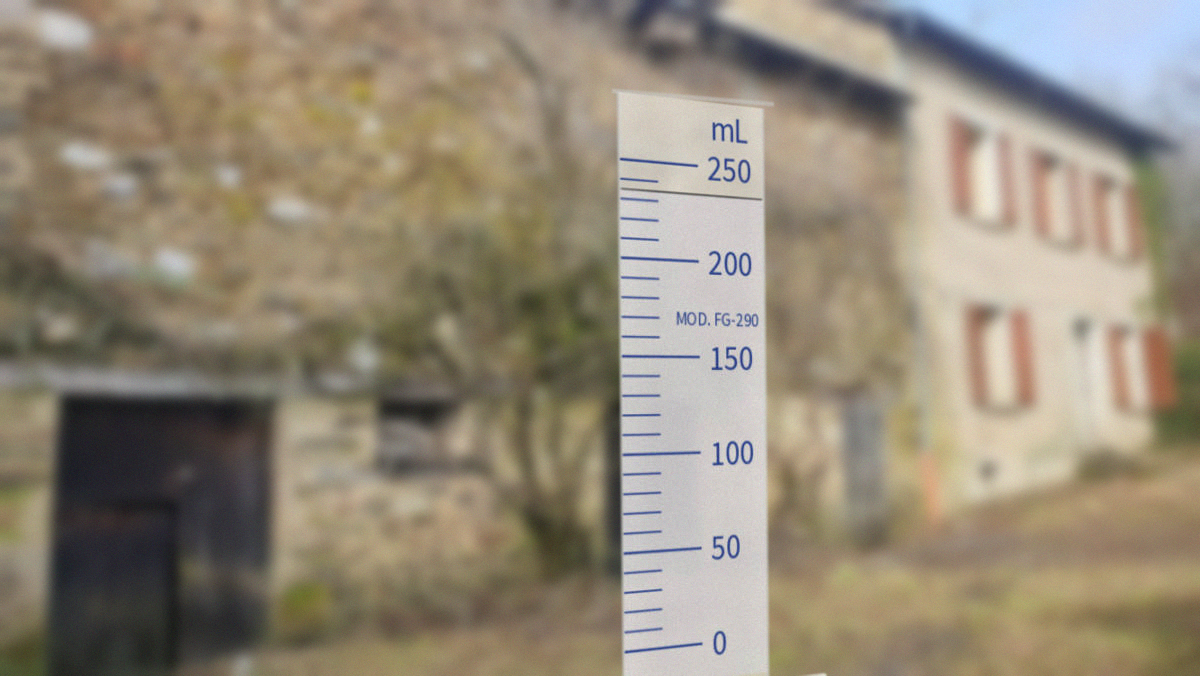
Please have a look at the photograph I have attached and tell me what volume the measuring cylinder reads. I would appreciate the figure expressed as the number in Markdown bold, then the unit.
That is **235** mL
